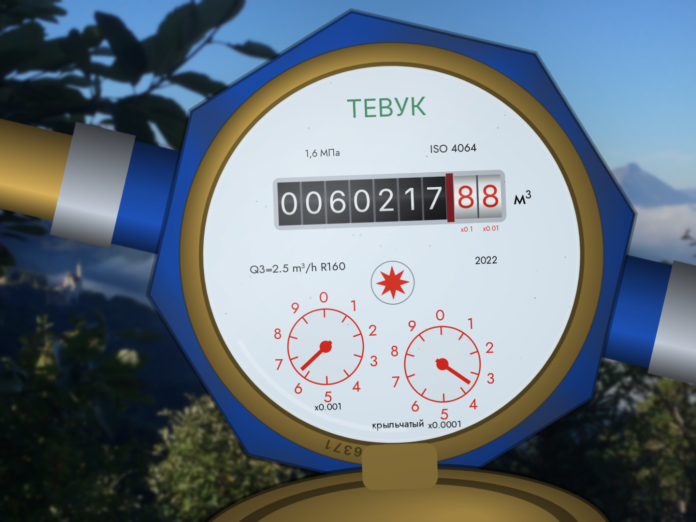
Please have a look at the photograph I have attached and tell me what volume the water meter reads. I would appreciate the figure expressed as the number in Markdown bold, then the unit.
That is **60217.8863** m³
